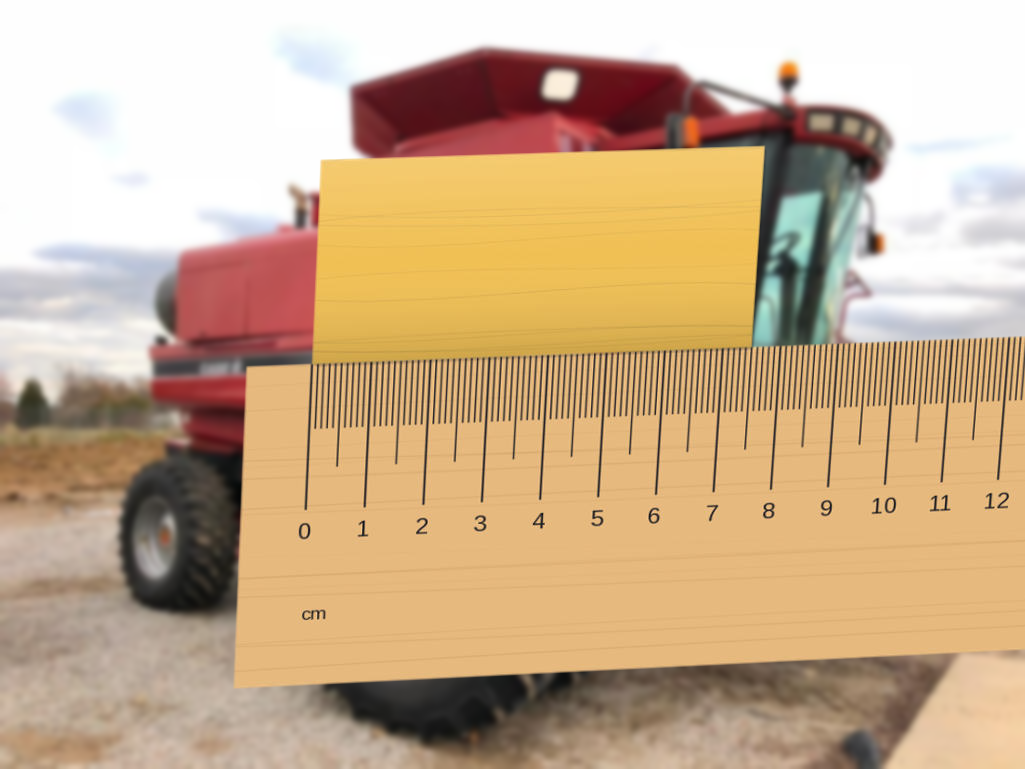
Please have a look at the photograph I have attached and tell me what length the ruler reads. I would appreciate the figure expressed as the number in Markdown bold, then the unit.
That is **7.5** cm
